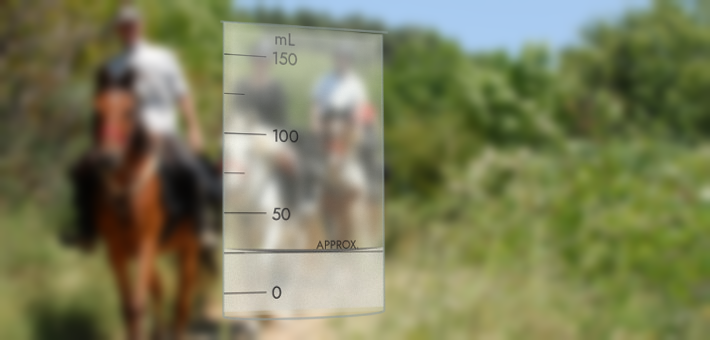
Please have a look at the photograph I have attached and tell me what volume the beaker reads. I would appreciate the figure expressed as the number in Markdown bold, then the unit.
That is **25** mL
